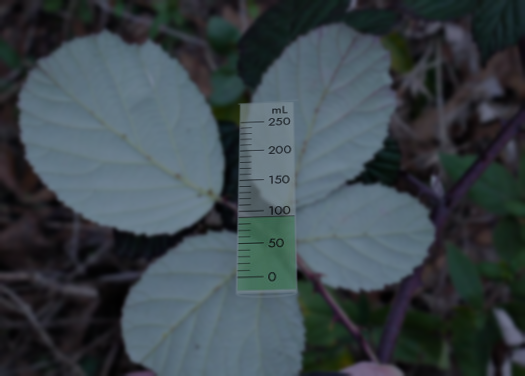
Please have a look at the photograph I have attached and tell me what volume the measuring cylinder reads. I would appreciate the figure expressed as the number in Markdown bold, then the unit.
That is **90** mL
